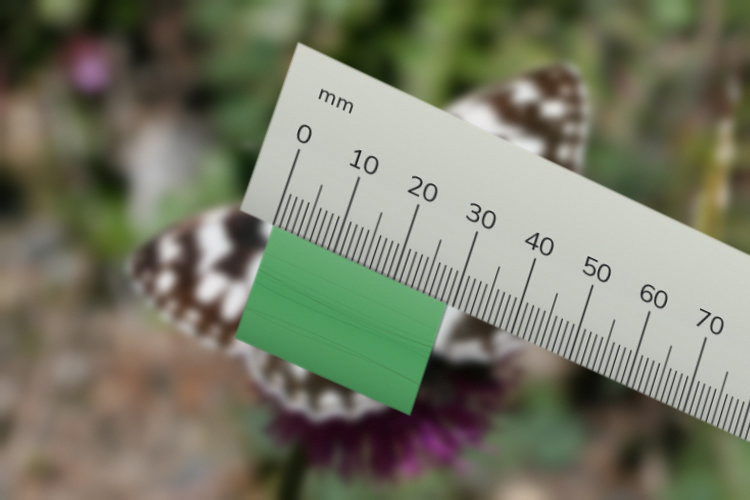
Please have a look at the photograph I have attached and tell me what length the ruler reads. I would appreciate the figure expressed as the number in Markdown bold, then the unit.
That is **29** mm
